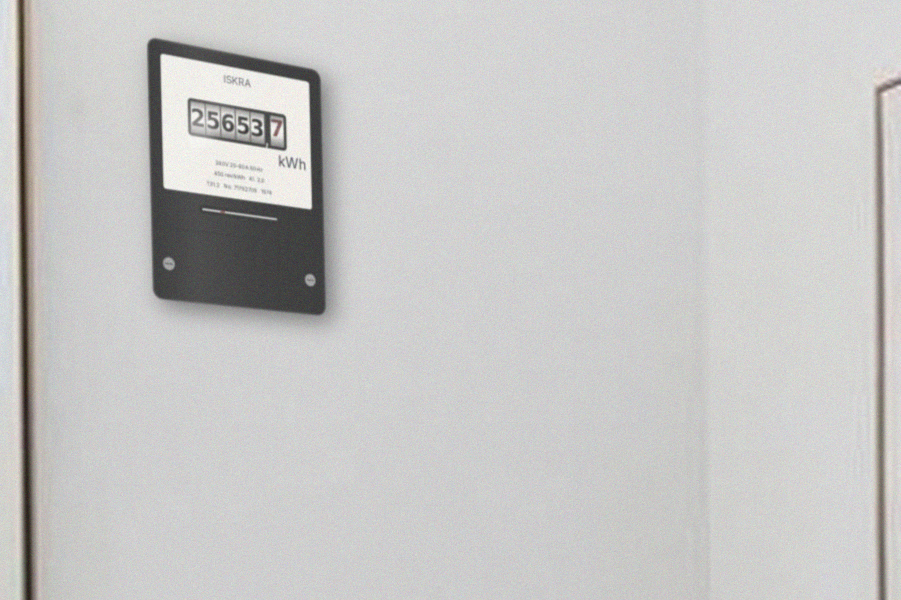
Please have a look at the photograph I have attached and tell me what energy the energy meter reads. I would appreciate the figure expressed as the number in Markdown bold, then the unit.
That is **25653.7** kWh
